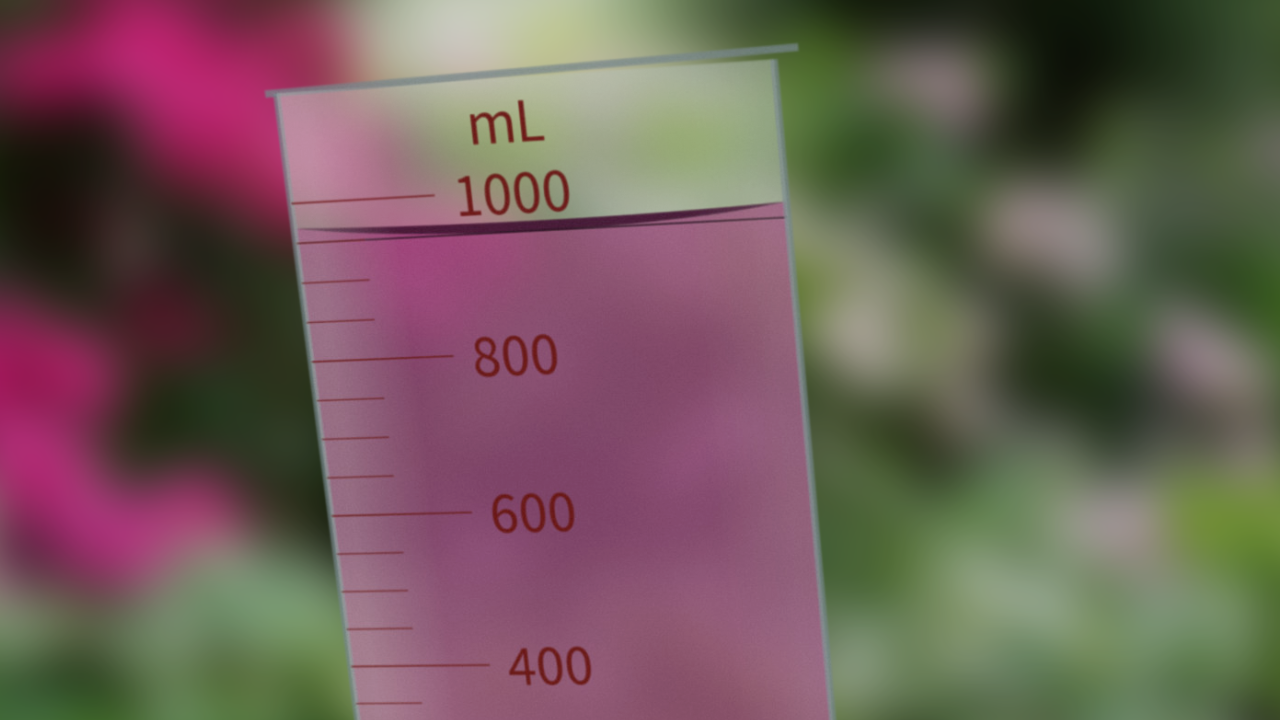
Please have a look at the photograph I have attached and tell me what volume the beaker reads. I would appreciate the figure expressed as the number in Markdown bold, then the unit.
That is **950** mL
